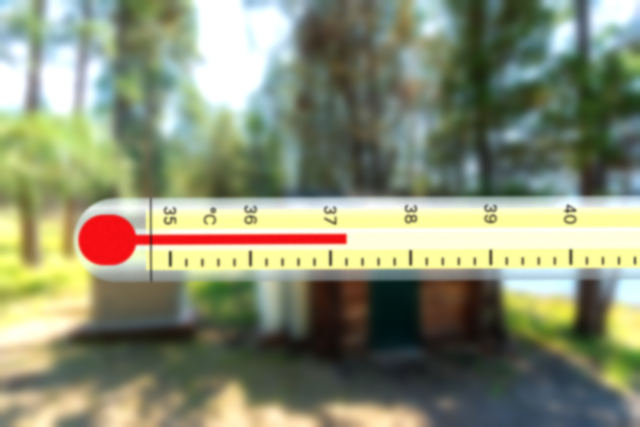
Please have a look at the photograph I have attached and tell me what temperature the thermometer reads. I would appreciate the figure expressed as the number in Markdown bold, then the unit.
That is **37.2** °C
